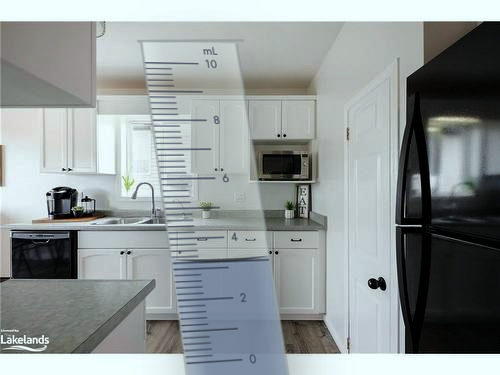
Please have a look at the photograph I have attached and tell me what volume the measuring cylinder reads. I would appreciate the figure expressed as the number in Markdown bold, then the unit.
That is **3.2** mL
